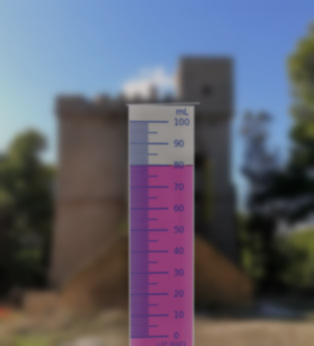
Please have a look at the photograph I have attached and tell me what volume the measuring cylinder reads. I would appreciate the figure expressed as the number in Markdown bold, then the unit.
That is **80** mL
